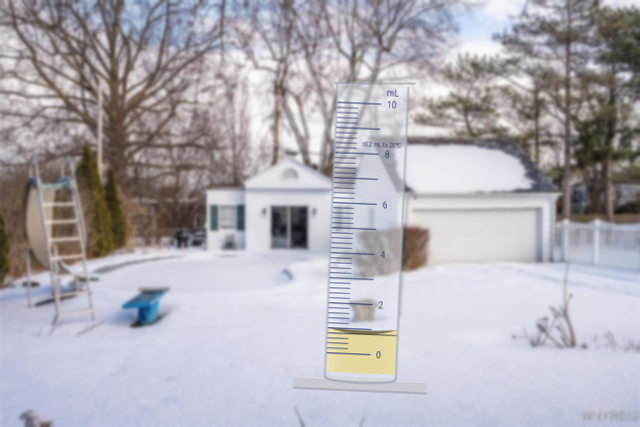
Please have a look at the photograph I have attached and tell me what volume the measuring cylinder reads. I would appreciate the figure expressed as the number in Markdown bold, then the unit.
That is **0.8** mL
